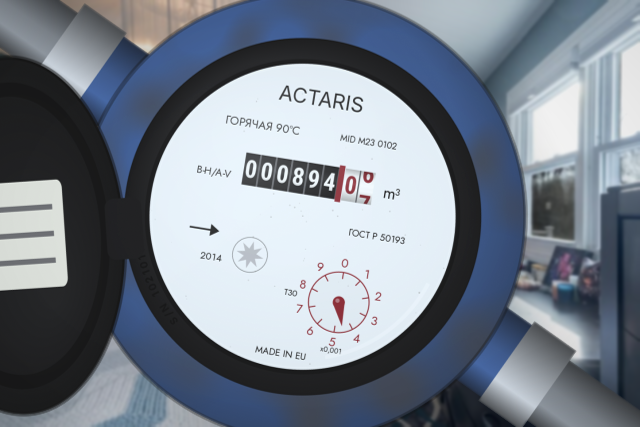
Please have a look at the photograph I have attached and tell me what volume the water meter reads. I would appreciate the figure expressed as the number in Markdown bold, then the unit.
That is **894.064** m³
